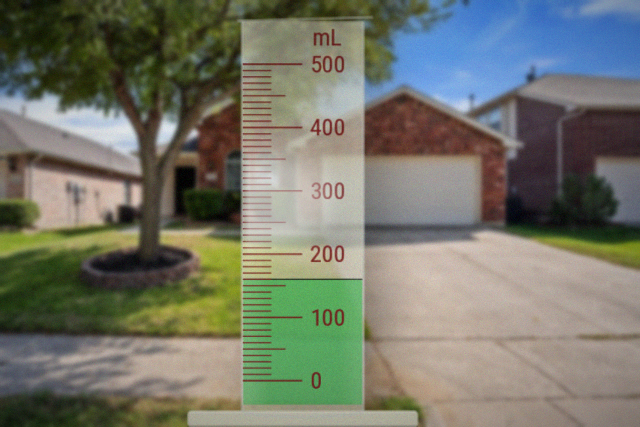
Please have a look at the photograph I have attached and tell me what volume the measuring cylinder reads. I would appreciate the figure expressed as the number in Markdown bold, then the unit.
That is **160** mL
